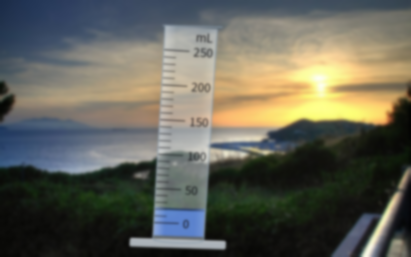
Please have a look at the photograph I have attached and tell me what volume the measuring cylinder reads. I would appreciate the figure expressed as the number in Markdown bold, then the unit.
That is **20** mL
